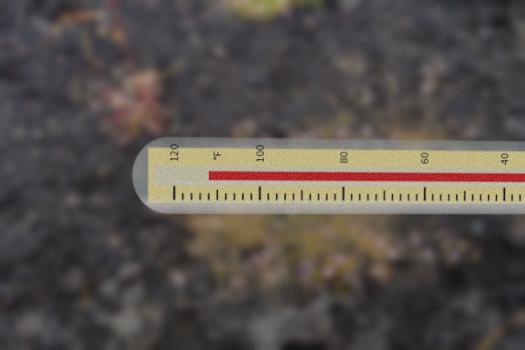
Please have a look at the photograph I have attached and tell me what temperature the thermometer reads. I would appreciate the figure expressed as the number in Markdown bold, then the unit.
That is **112** °F
